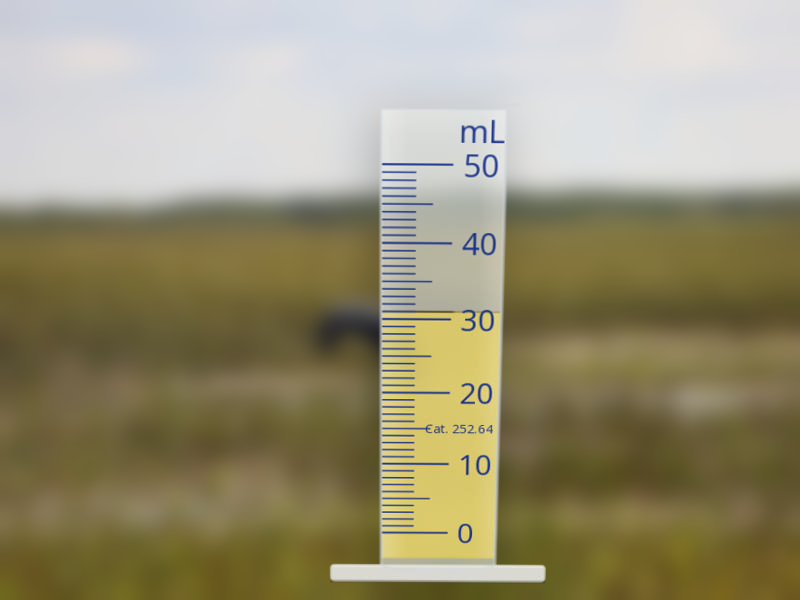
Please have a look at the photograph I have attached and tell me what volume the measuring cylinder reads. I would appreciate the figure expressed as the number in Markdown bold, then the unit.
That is **31** mL
